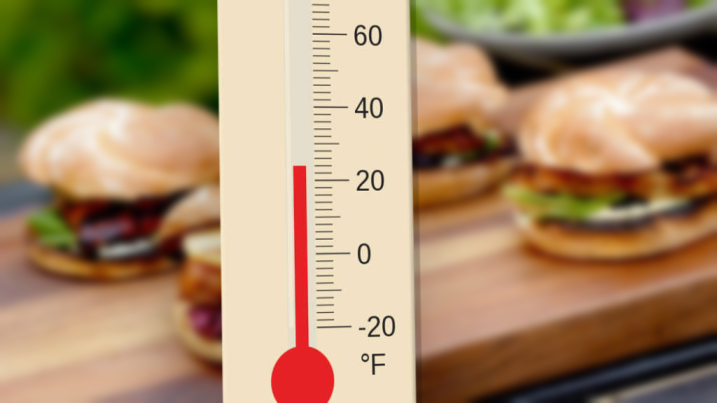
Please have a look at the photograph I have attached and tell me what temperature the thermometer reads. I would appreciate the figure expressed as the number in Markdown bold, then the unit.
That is **24** °F
